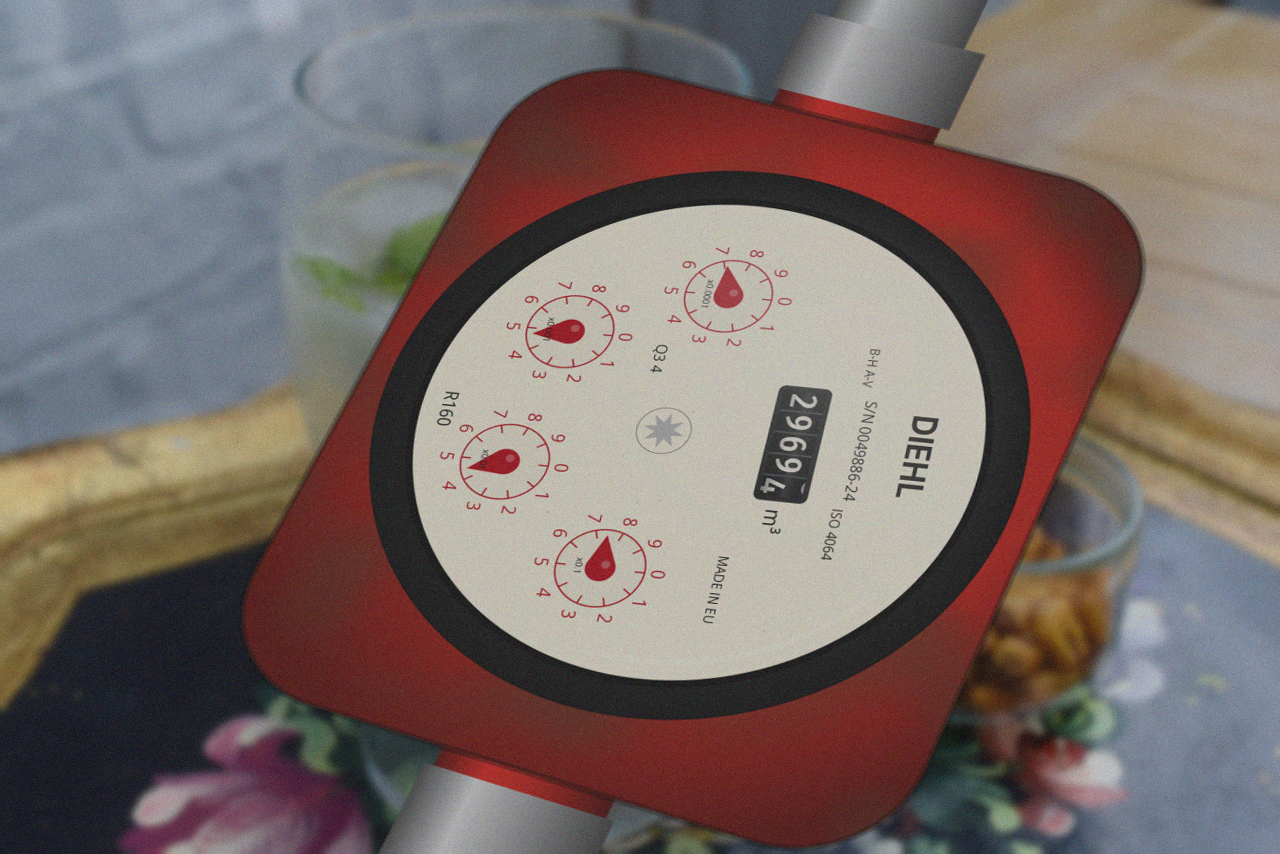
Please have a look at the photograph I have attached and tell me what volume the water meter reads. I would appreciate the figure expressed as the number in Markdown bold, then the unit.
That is **29693.7447** m³
